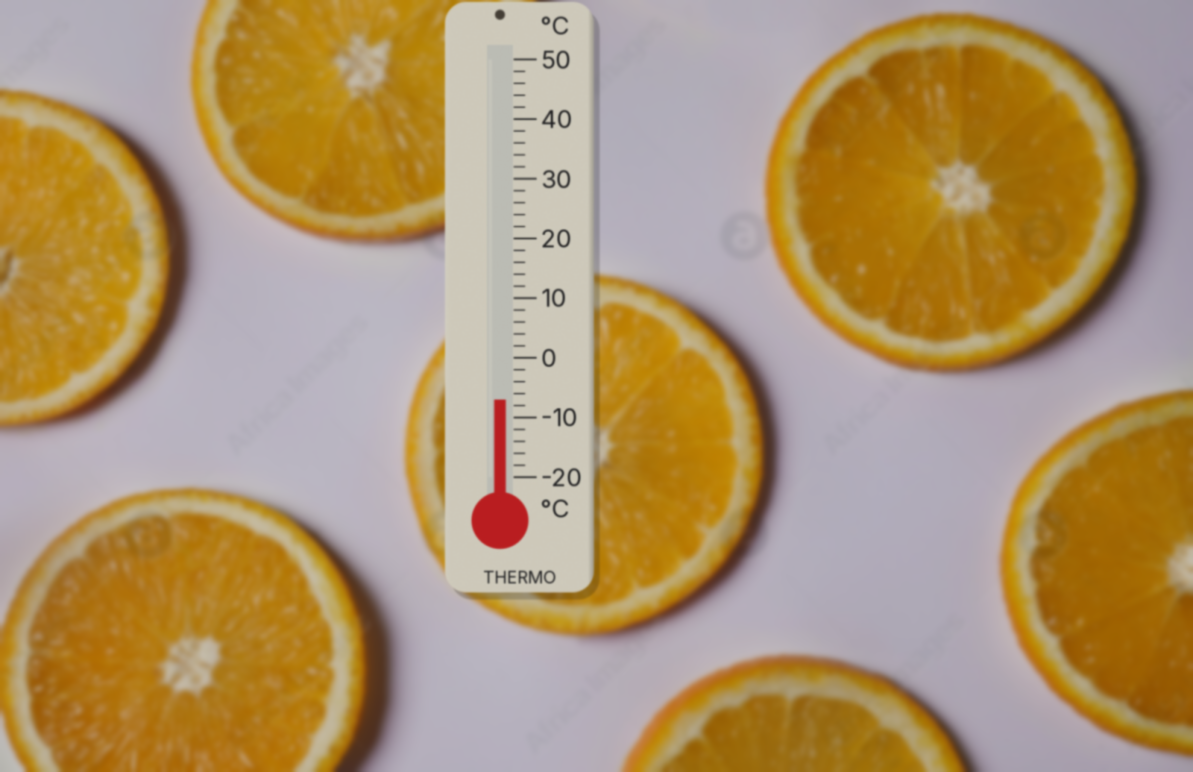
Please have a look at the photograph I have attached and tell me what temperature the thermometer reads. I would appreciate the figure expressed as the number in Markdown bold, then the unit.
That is **-7** °C
